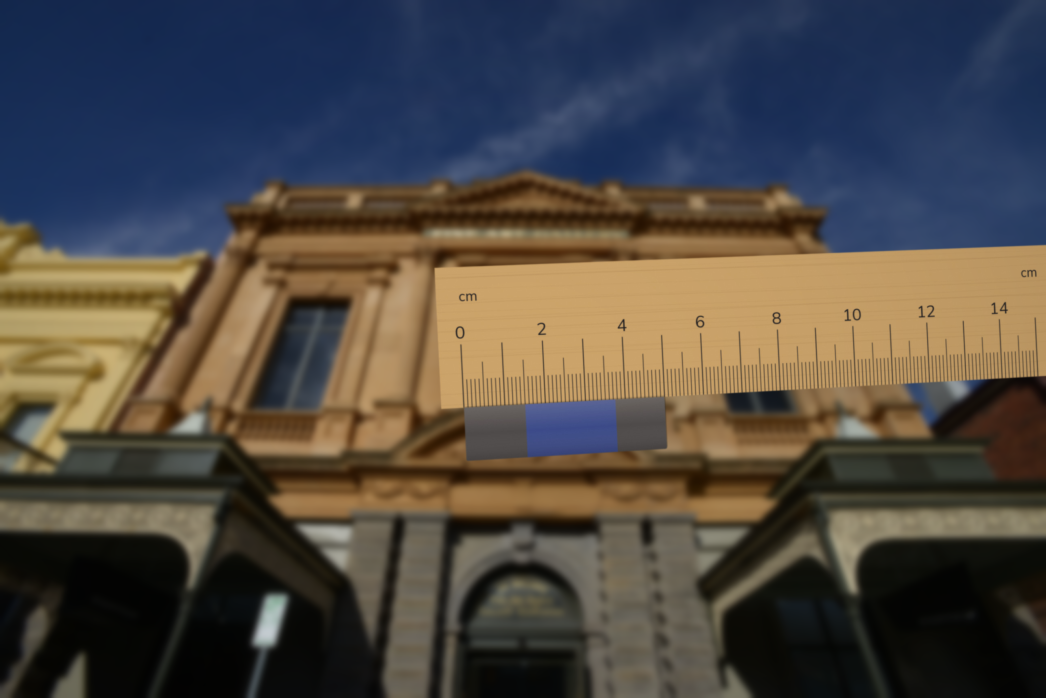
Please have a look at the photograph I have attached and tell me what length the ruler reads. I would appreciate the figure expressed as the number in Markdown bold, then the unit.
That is **5** cm
